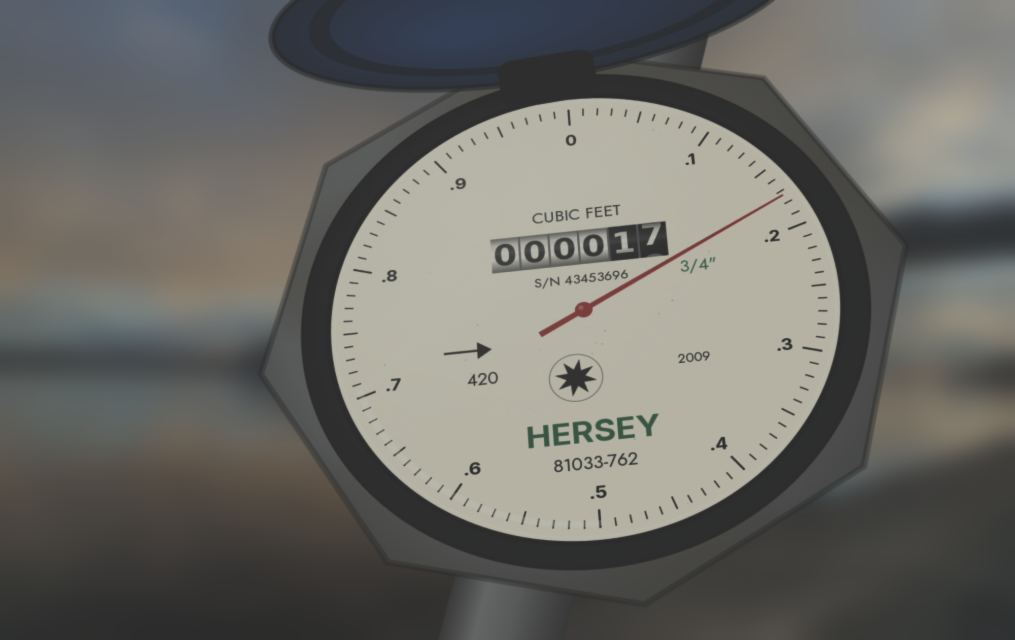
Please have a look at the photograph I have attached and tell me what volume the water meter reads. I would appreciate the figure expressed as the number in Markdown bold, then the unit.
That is **17.17** ft³
